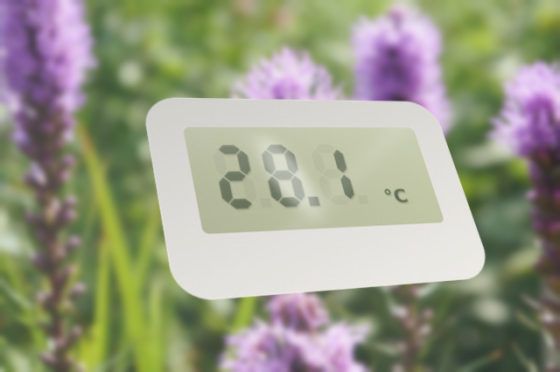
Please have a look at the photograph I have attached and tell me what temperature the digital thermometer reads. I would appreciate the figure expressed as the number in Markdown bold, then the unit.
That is **28.1** °C
